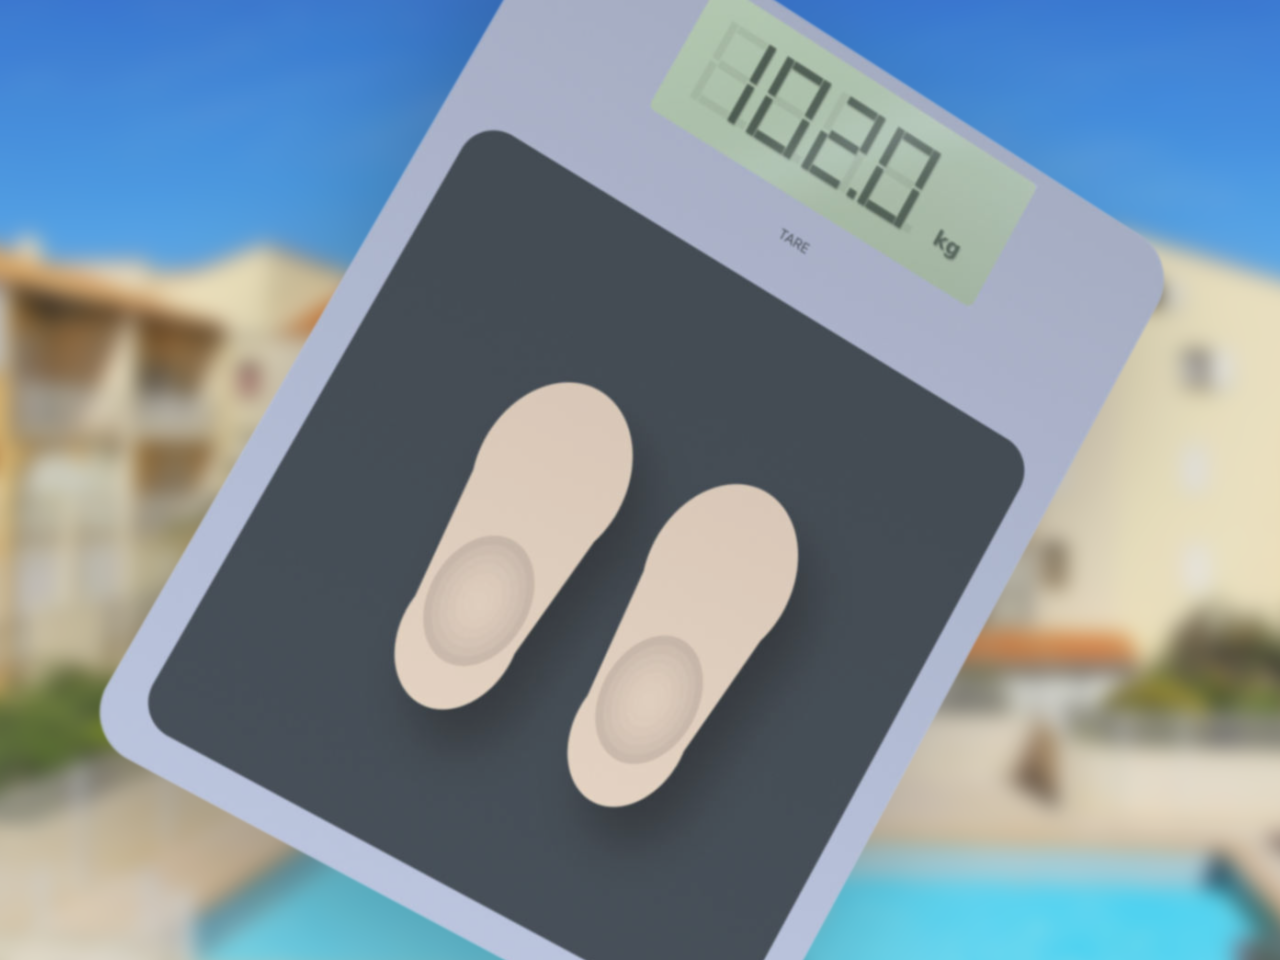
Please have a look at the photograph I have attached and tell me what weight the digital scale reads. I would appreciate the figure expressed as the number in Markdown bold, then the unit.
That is **102.0** kg
